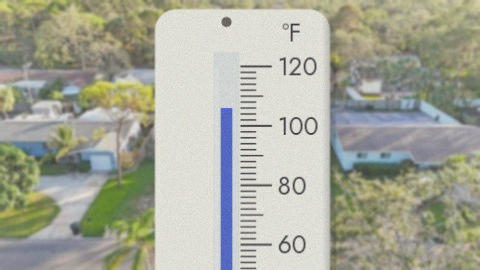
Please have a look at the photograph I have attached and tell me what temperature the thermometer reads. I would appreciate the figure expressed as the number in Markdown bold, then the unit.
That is **106** °F
